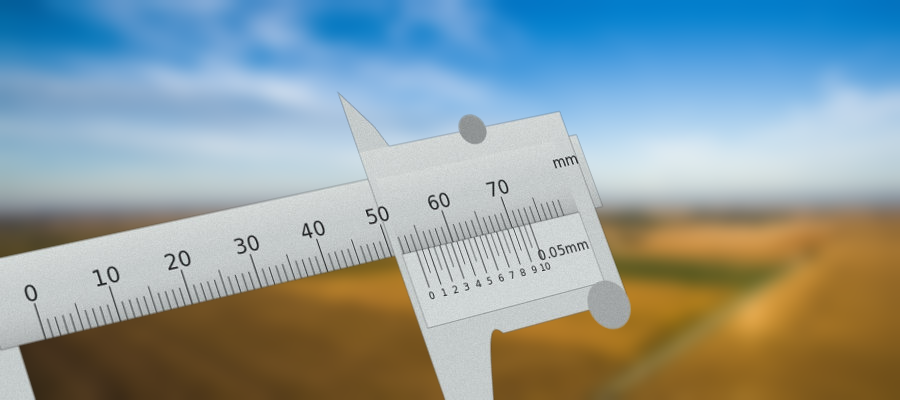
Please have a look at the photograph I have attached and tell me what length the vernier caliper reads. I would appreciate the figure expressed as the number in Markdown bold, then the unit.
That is **54.0** mm
